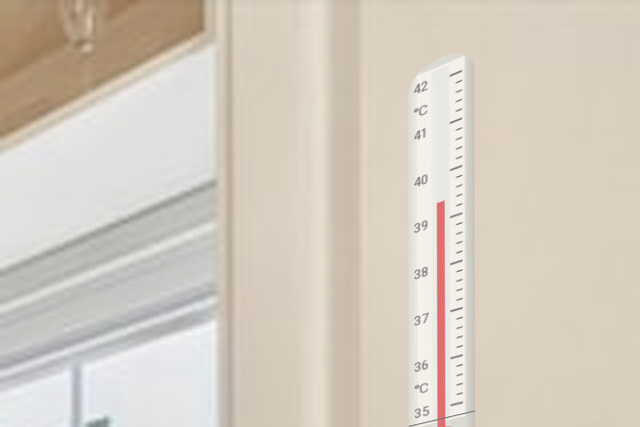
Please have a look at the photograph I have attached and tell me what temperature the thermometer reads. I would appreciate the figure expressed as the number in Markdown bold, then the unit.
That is **39.4** °C
